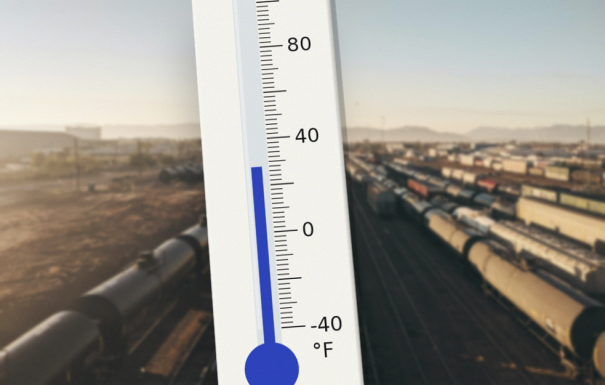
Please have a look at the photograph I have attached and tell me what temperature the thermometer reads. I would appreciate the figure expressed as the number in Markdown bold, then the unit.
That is **28** °F
